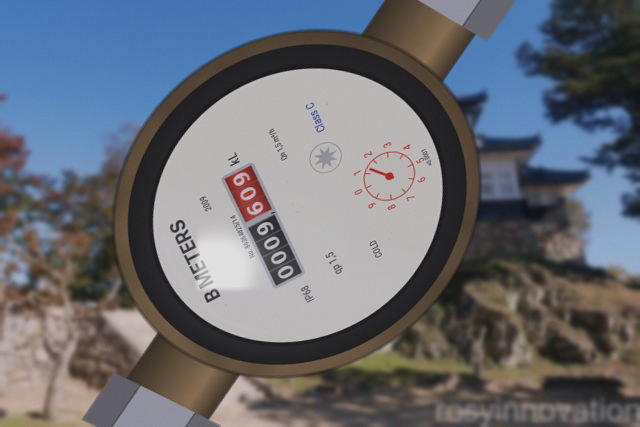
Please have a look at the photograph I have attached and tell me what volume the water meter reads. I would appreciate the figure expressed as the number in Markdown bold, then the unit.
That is **9.6091** kL
